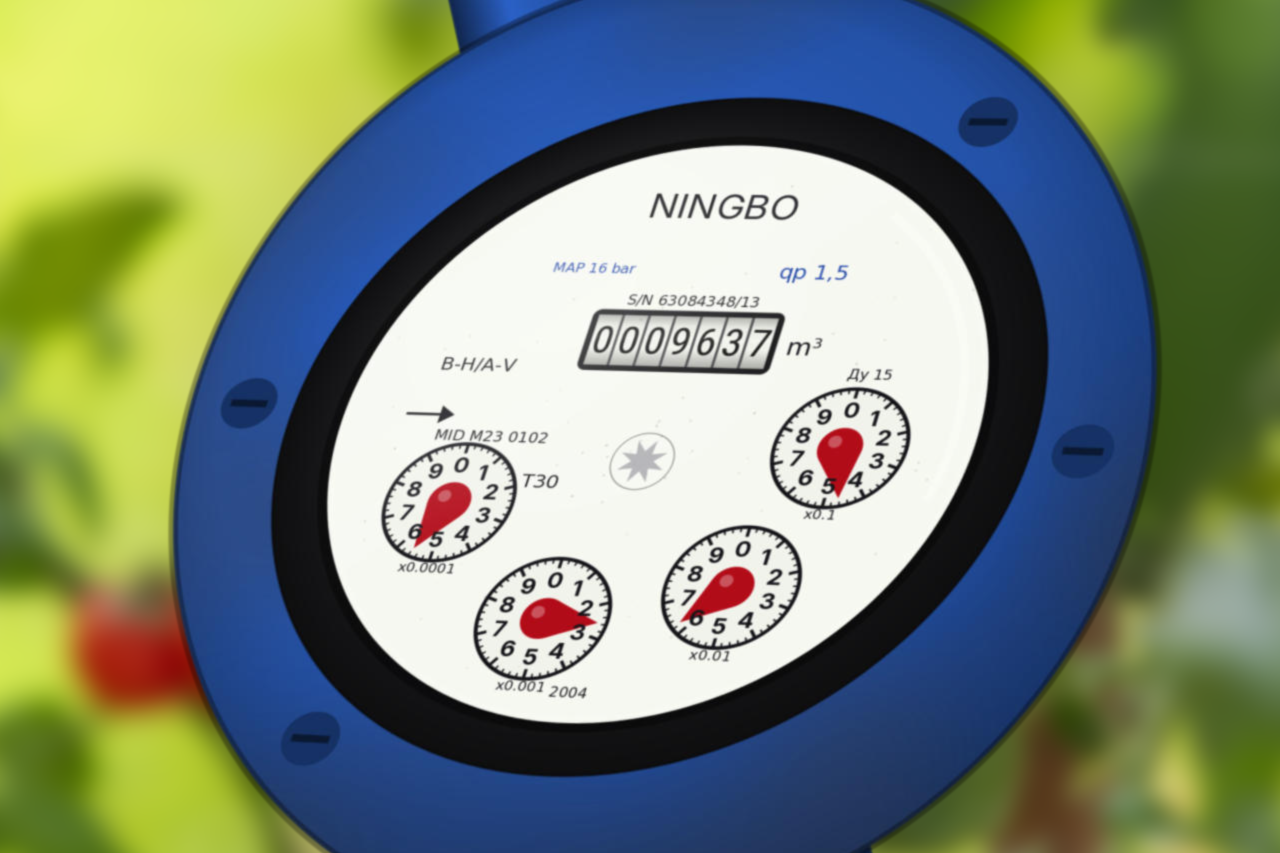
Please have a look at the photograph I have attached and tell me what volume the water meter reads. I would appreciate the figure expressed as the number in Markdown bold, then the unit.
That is **9637.4625** m³
